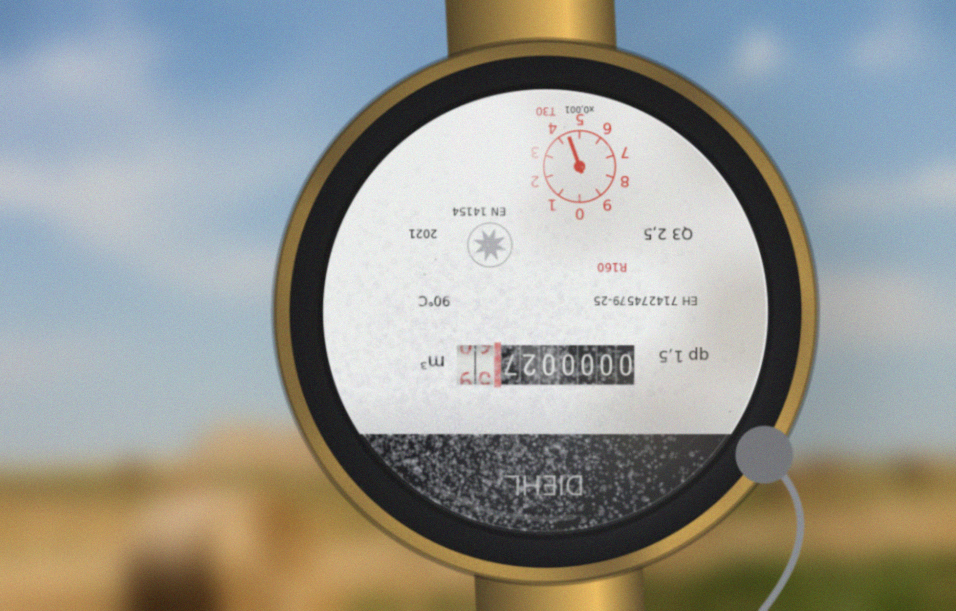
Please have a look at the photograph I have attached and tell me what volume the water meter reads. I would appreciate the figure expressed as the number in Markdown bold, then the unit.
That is **27.594** m³
